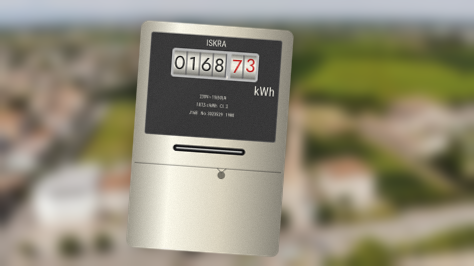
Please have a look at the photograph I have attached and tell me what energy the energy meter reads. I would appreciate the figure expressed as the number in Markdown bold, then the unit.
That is **168.73** kWh
